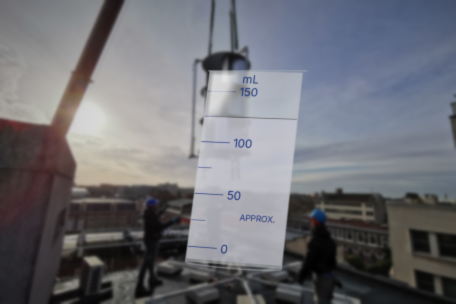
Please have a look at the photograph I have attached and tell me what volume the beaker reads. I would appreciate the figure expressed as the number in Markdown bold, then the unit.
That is **125** mL
